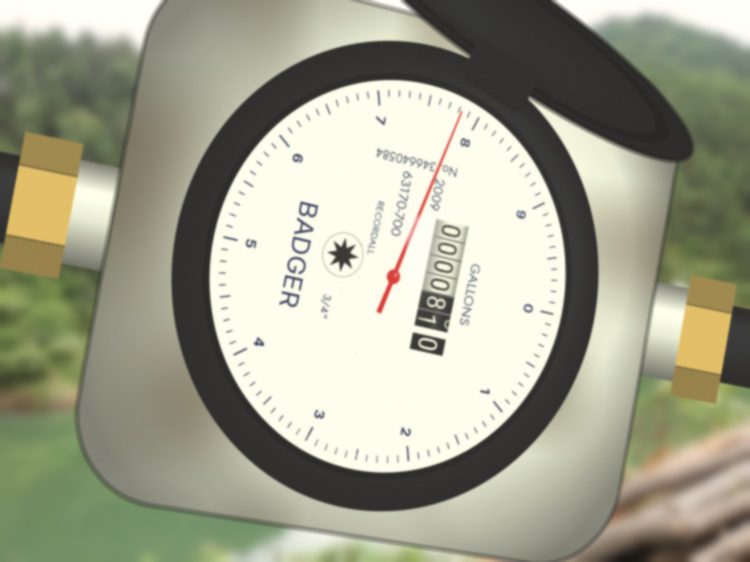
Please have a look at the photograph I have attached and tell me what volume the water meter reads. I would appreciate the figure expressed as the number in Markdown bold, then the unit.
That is **807.8** gal
